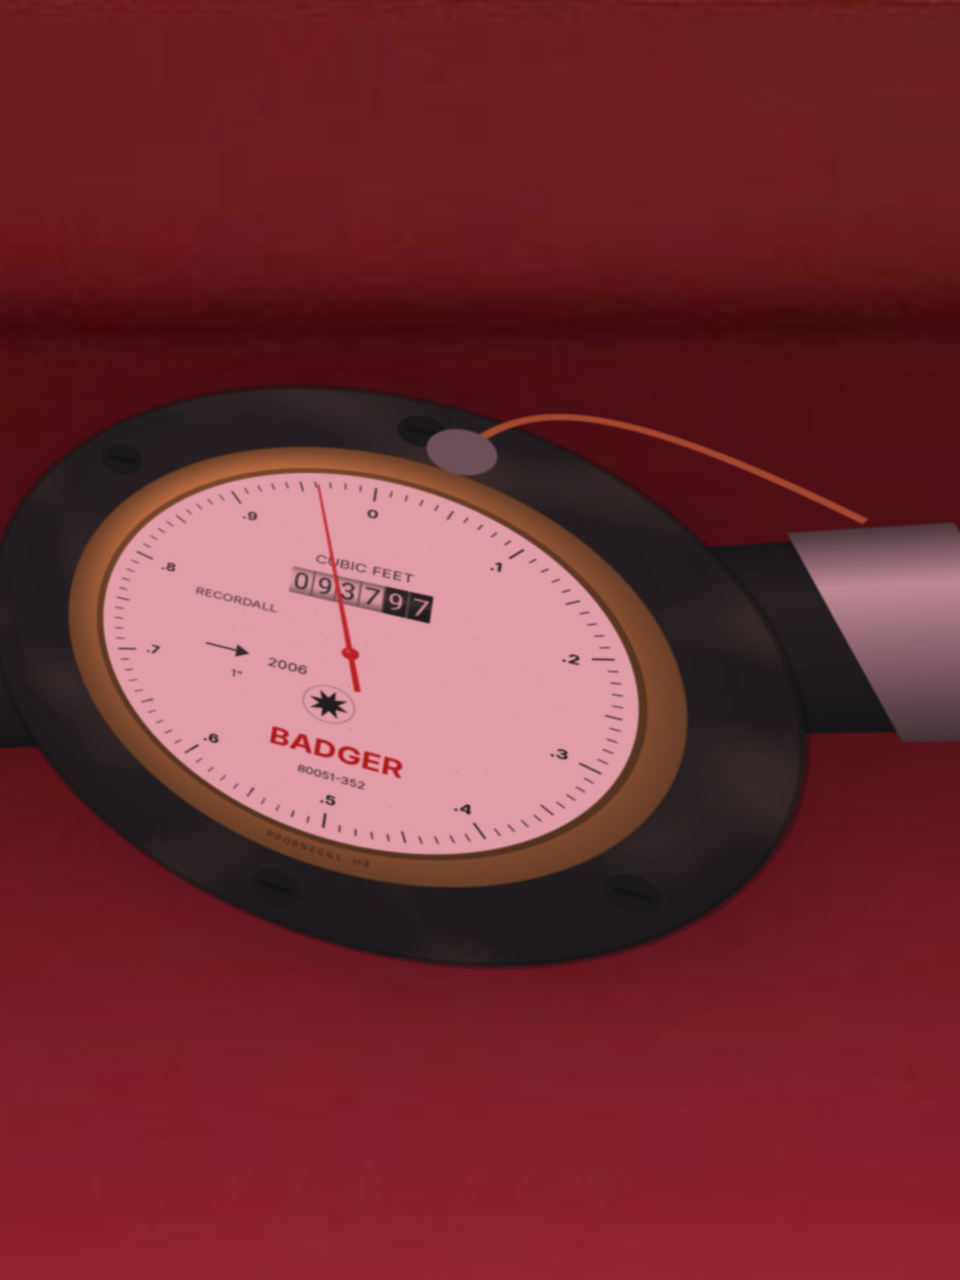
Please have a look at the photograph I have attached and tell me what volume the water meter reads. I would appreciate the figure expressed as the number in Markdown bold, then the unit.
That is **93796.96** ft³
